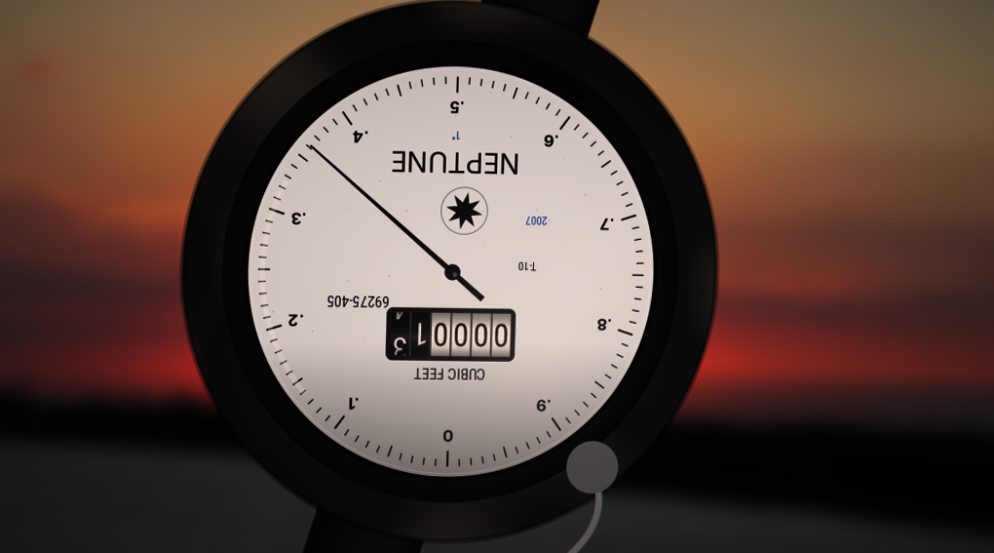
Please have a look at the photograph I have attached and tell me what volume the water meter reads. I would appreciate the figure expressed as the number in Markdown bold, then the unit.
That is **13.36** ft³
